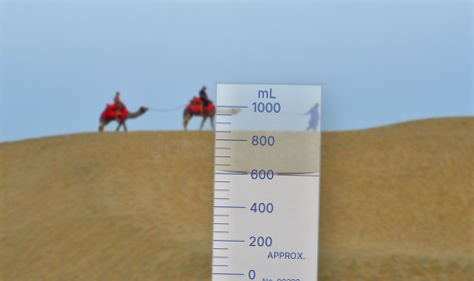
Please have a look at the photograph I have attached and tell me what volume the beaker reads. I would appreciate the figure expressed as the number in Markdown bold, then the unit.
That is **600** mL
